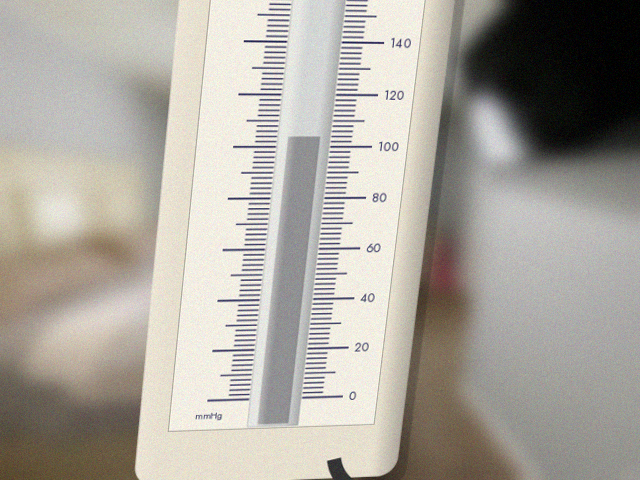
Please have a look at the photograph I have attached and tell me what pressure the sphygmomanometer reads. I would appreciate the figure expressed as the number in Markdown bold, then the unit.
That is **104** mmHg
